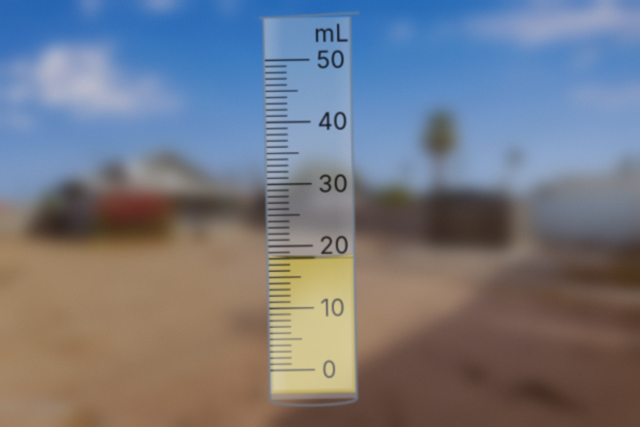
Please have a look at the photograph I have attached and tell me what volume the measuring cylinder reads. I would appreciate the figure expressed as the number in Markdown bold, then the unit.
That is **18** mL
